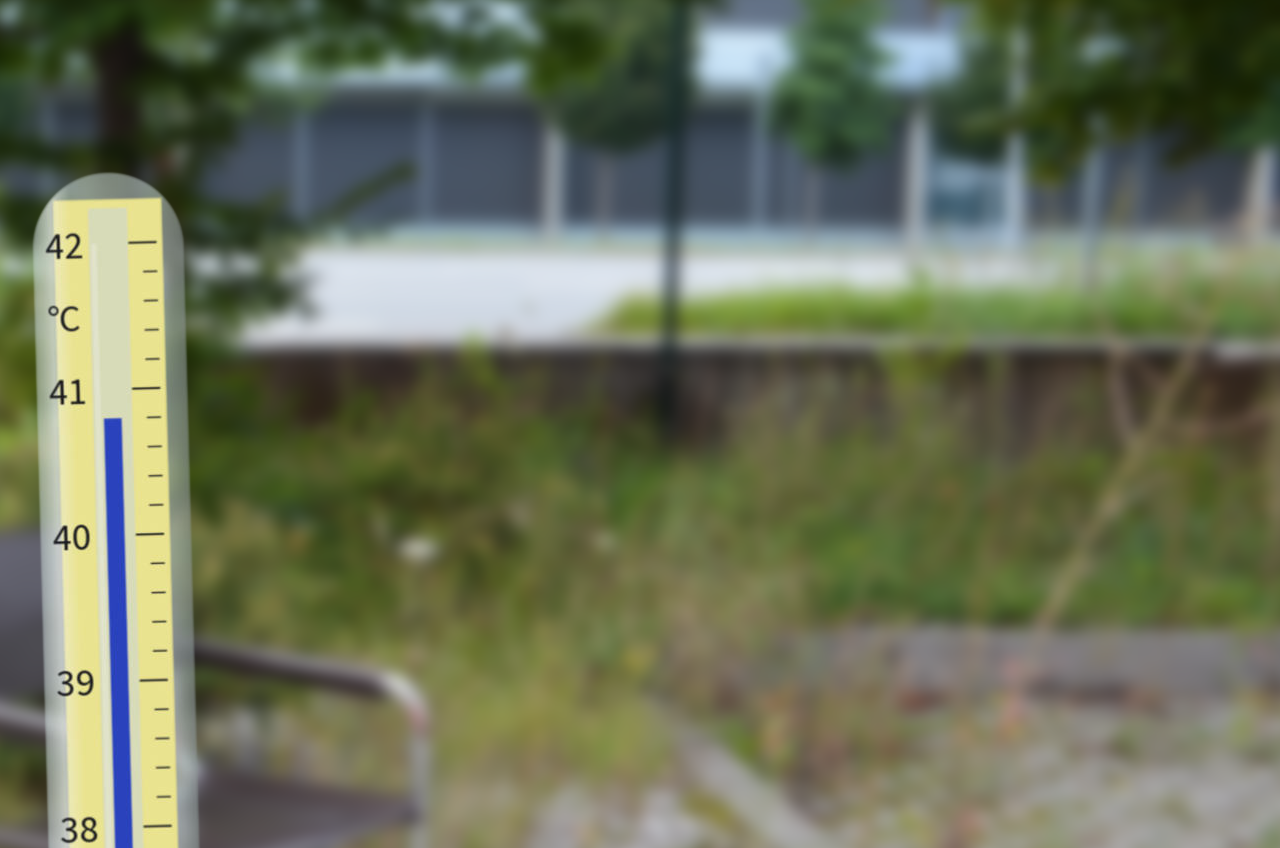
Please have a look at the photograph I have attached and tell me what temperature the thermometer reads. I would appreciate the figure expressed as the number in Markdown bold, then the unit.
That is **40.8** °C
